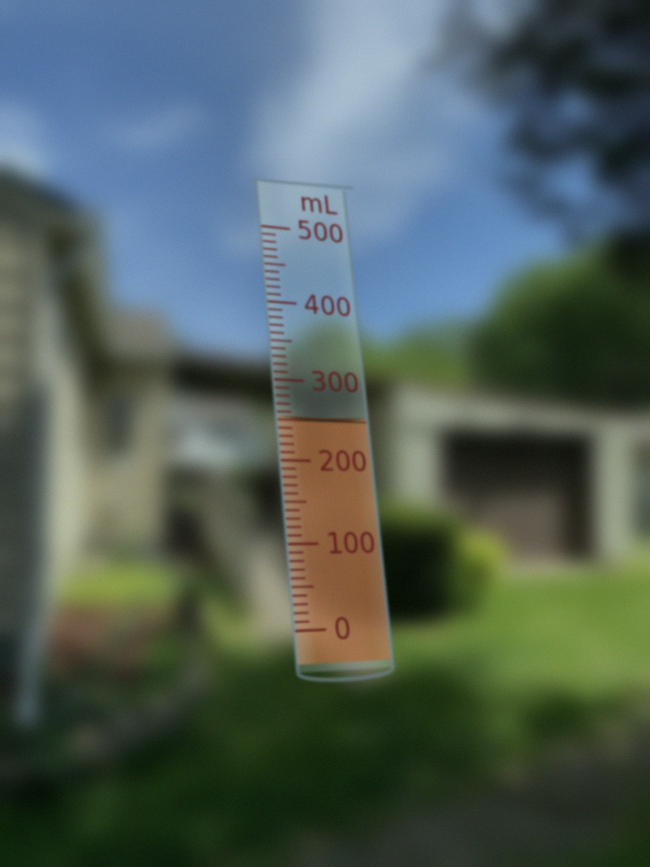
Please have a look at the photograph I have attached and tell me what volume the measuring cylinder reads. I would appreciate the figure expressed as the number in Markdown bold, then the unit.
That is **250** mL
